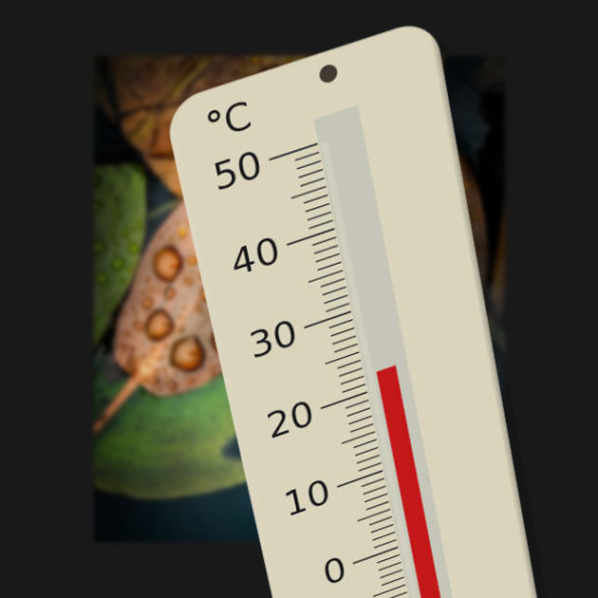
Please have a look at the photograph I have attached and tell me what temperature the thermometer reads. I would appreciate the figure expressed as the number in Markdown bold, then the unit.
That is **22** °C
